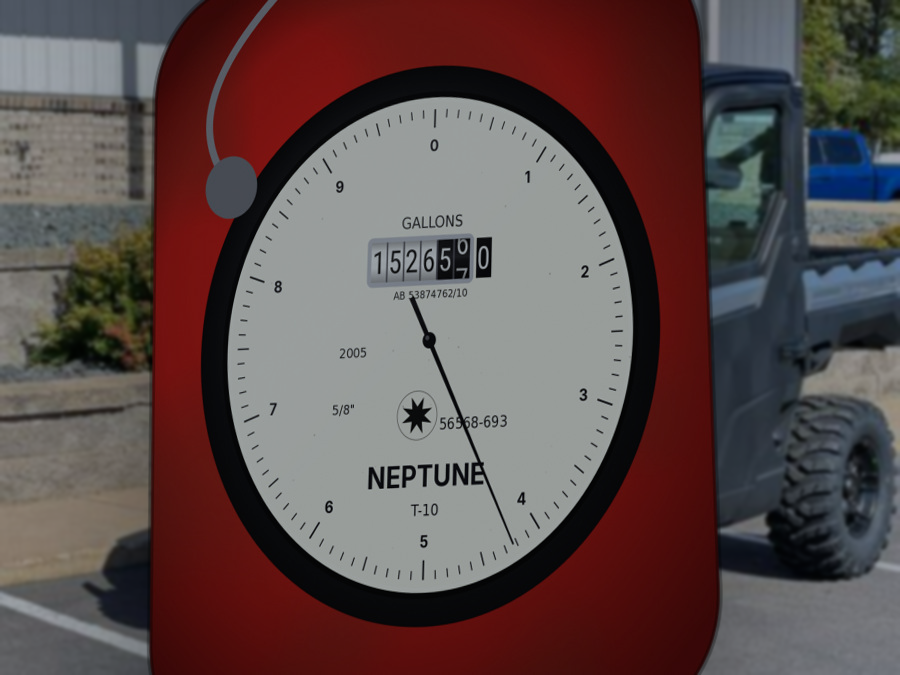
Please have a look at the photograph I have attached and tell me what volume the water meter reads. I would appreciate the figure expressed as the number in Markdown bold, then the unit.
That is **1526564.2** gal
